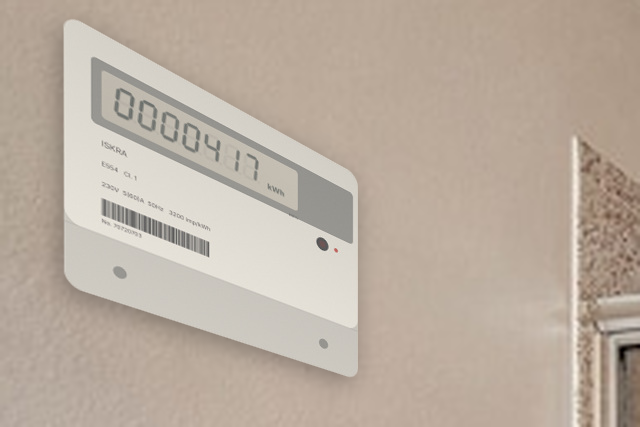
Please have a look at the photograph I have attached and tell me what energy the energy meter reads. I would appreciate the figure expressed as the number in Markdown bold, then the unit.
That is **417** kWh
